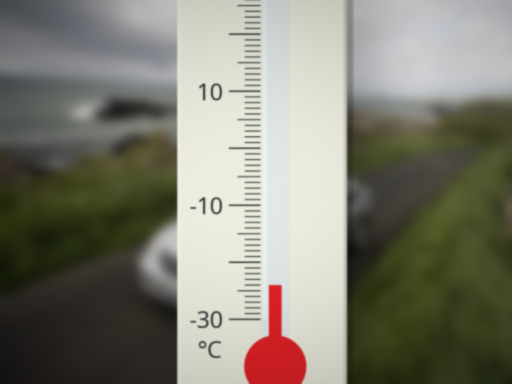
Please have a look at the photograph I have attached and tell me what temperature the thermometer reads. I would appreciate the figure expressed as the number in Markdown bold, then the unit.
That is **-24** °C
